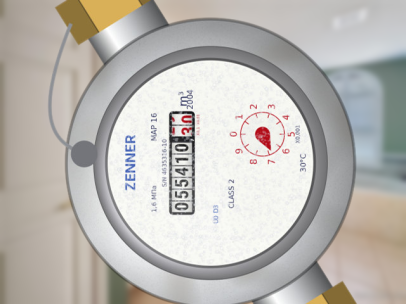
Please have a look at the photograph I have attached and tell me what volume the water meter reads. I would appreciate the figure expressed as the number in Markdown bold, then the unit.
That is **55410.296** m³
